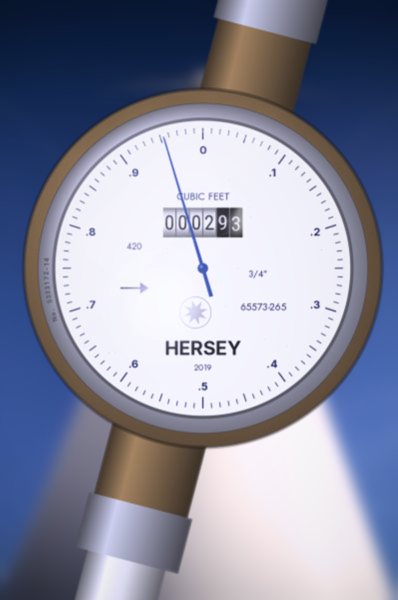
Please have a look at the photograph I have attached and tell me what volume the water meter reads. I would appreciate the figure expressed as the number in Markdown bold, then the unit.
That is **292.95** ft³
